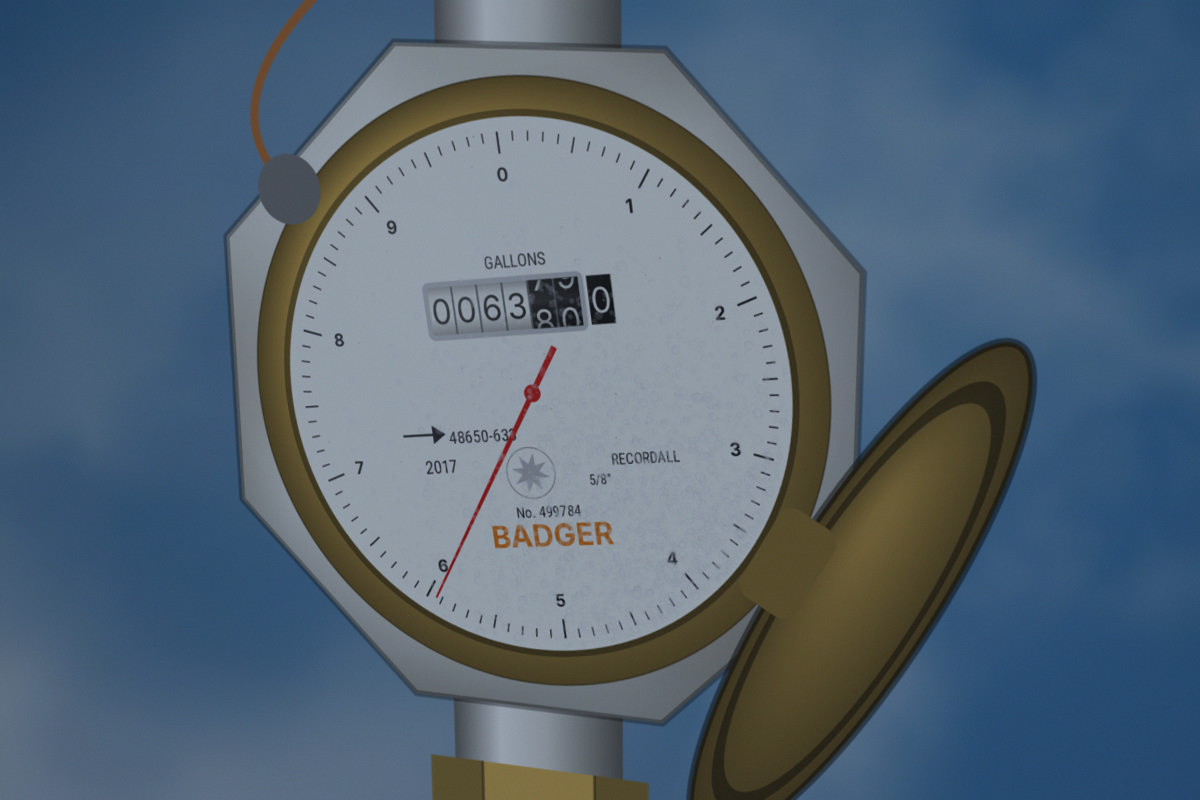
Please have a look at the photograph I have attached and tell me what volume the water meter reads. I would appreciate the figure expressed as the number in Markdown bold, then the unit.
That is **63795.9** gal
